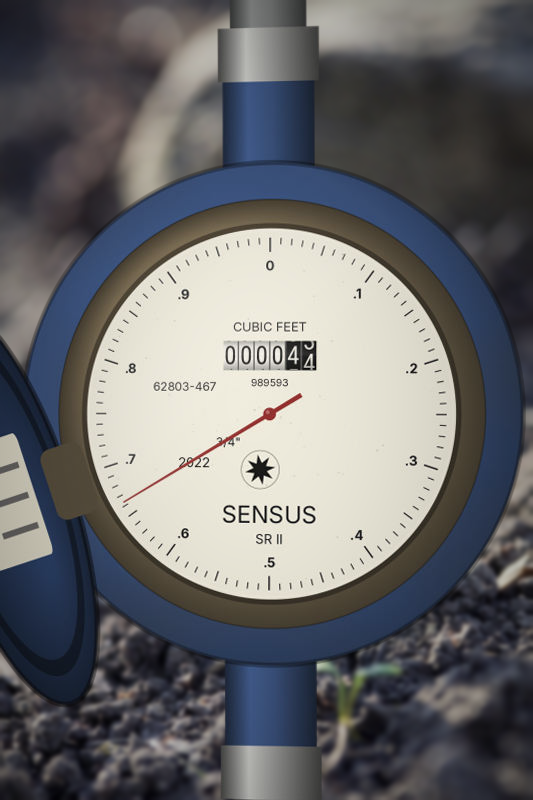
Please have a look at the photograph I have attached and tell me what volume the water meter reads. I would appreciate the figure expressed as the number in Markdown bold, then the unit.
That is **43.66** ft³
